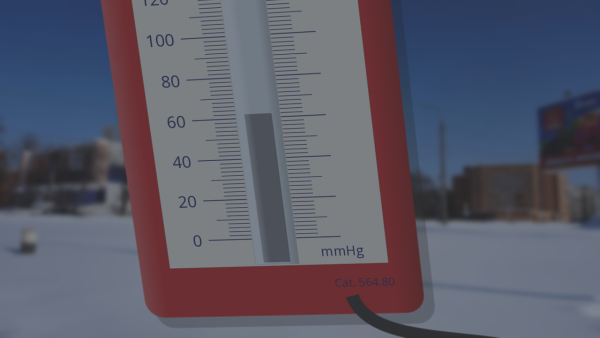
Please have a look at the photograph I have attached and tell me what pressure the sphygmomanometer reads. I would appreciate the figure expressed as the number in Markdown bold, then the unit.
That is **62** mmHg
